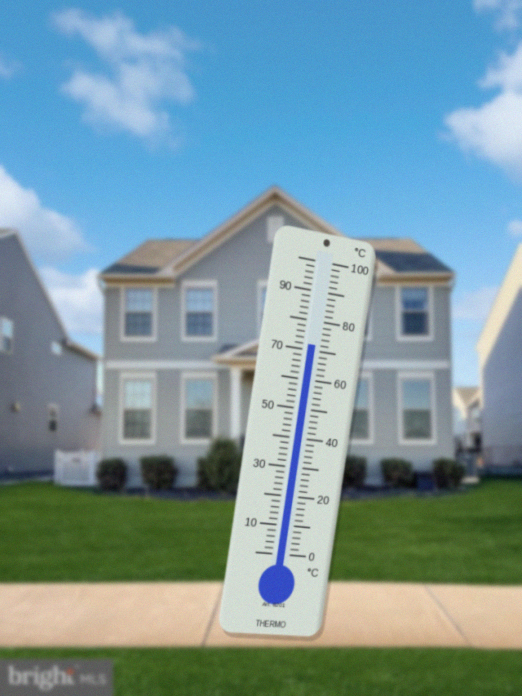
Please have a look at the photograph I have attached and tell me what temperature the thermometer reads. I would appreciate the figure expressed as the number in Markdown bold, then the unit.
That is **72** °C
